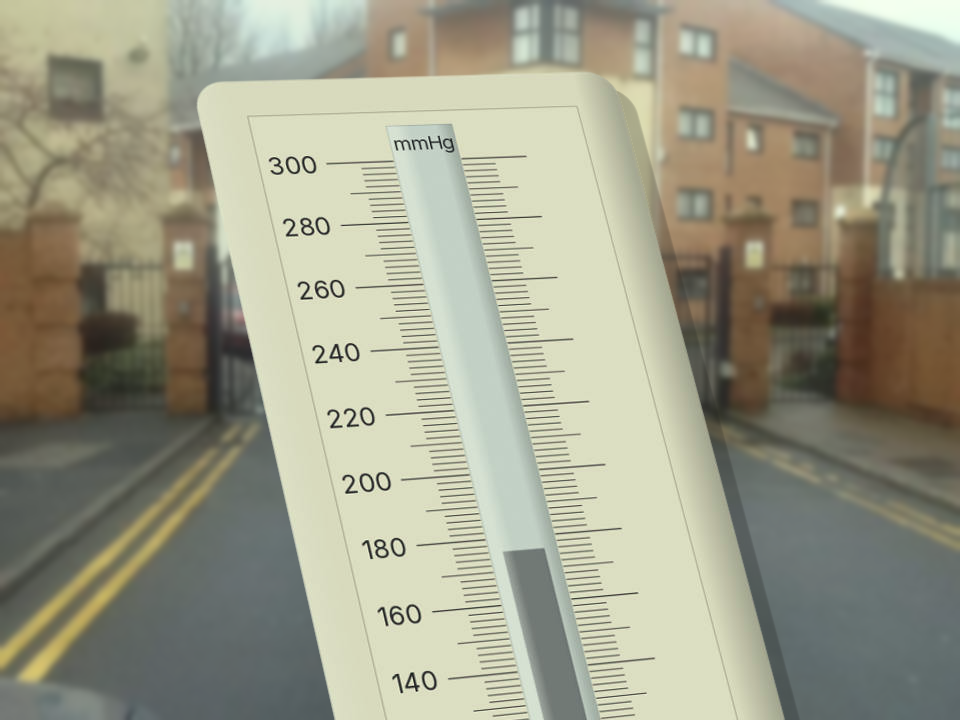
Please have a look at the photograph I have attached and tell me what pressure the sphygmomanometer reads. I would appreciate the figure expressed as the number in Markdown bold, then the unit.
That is **176** mmHg
